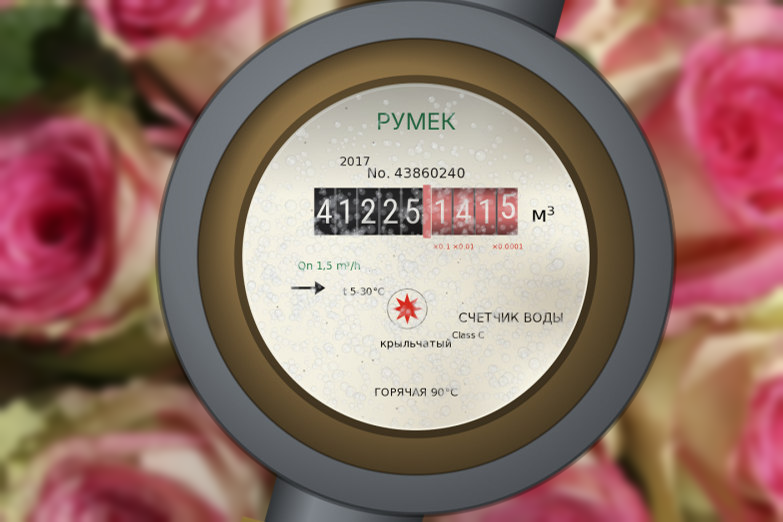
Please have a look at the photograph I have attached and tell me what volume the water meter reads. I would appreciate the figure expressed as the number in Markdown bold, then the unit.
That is **41225.1415** m³
